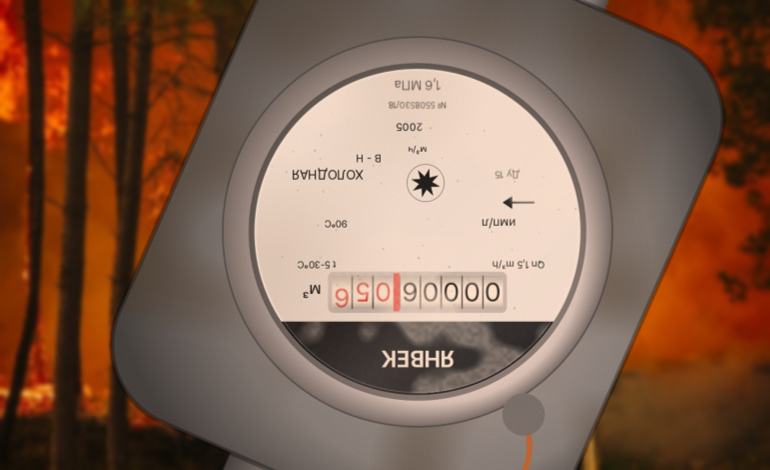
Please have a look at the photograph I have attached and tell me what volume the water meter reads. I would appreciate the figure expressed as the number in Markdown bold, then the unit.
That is **6.056** m³
